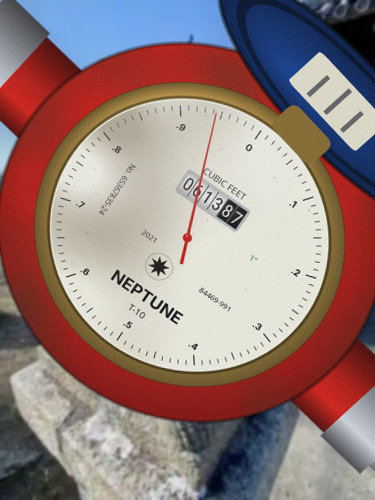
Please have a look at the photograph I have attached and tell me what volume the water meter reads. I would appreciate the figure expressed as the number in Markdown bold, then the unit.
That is **61386.94** ft³
